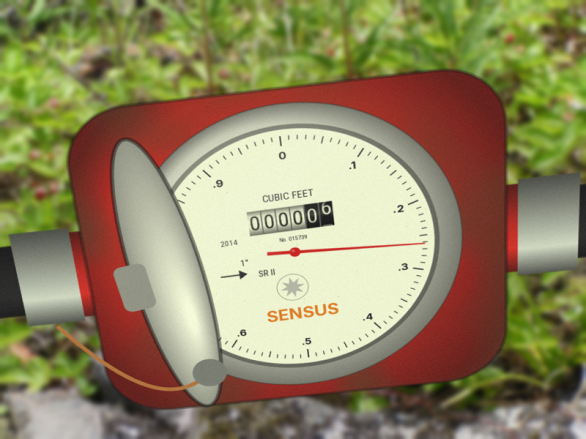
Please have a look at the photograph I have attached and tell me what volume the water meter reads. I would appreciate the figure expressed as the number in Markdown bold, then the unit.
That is **6.26** ft³
